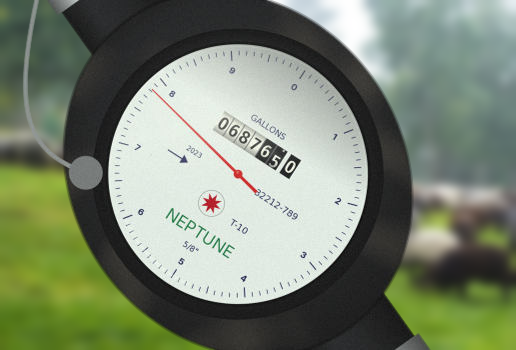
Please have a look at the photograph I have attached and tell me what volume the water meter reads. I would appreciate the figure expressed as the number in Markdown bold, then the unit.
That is **687647.8** gal
